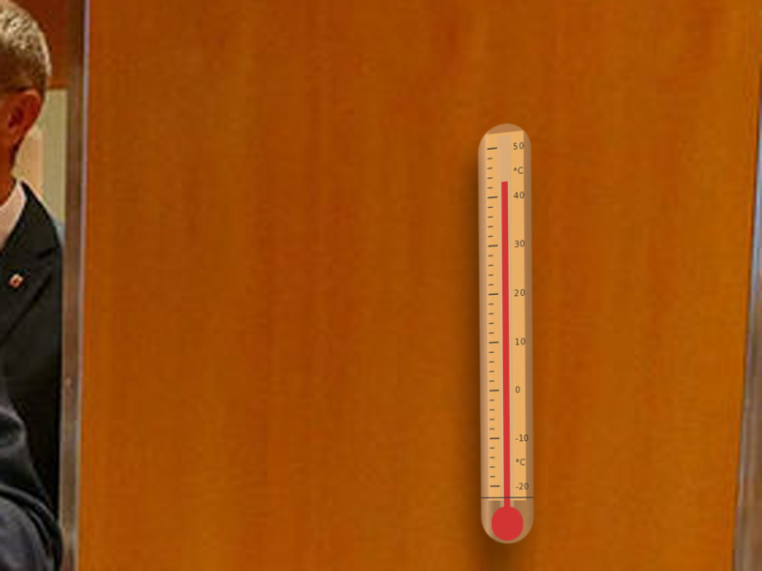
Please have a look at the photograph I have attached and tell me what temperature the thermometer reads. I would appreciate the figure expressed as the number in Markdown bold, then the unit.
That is **43** °C
